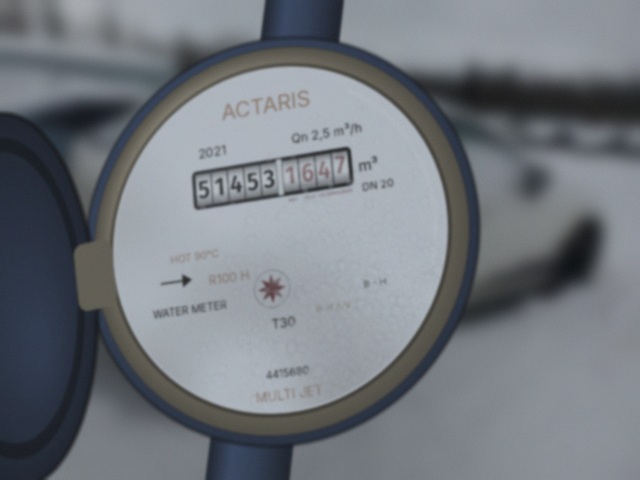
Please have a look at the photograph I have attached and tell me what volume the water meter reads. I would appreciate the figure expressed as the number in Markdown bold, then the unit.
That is **51453.1647** m³
